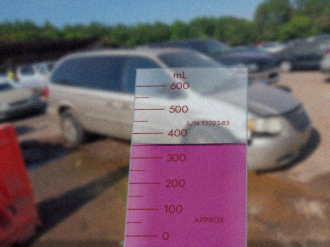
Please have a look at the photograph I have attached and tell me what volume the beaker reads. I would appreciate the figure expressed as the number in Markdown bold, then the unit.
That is **350** mL
